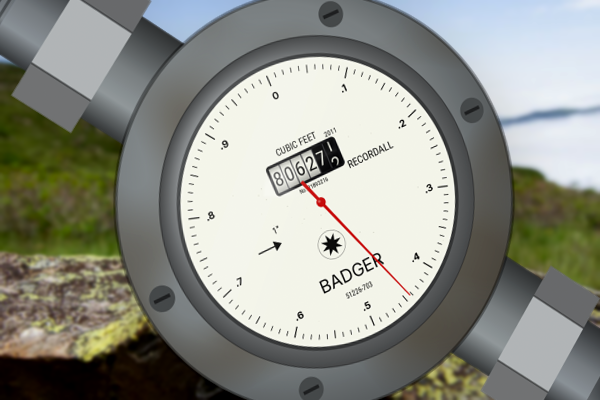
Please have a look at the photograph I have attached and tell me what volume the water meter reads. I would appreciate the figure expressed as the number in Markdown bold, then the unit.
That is **806271.44** ft³
